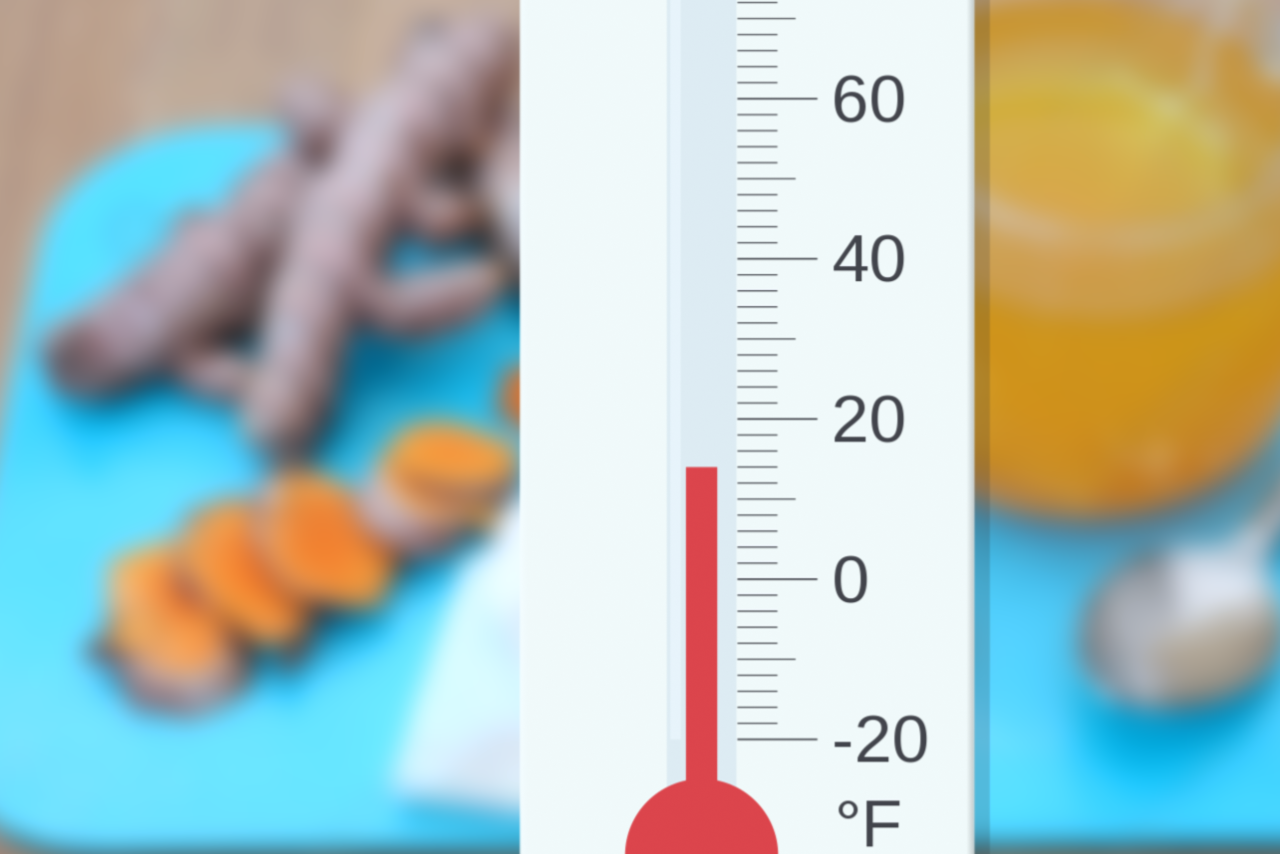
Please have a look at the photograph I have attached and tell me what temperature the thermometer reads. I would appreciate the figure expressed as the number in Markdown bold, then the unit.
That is **14** °F
